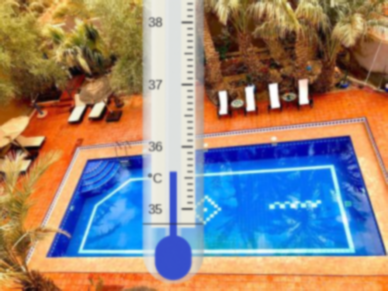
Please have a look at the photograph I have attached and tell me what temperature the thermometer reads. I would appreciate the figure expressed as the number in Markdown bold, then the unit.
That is **35.6** °C
